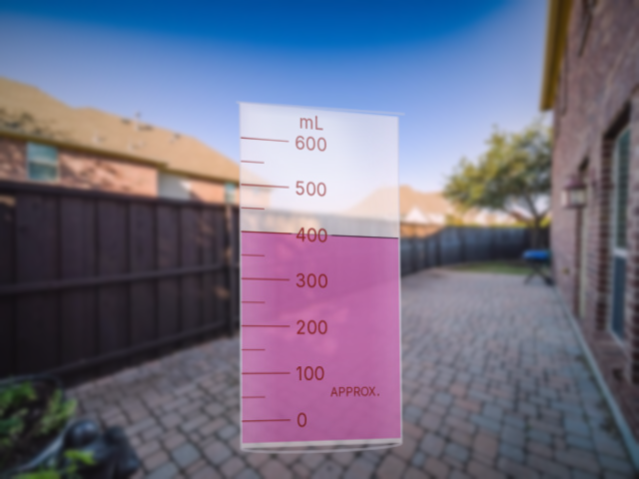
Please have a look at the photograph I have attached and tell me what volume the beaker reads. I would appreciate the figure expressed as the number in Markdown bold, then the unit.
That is **400** mL
